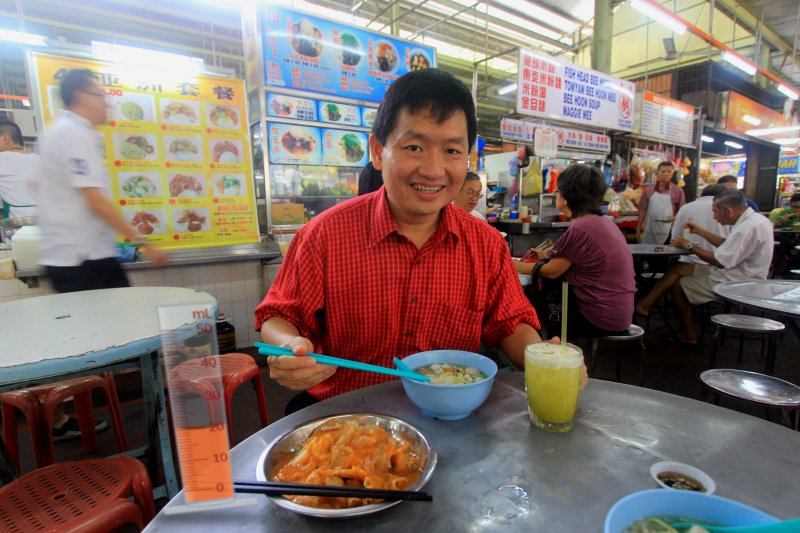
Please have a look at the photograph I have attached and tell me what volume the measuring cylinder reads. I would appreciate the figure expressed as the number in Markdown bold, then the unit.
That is **20** mL
